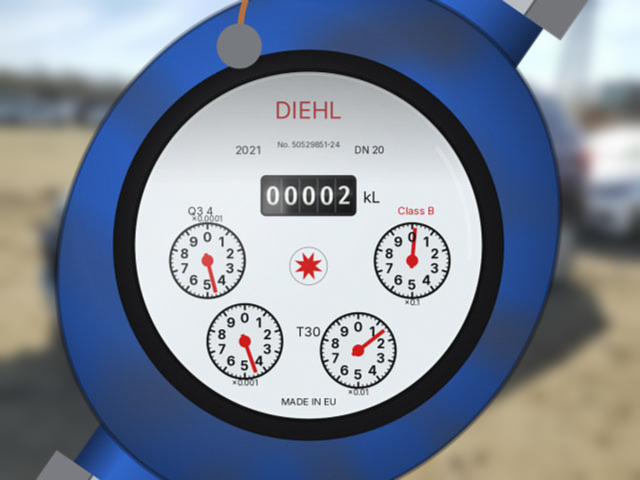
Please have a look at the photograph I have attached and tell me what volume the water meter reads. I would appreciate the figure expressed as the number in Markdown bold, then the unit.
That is **2.0144** kL
